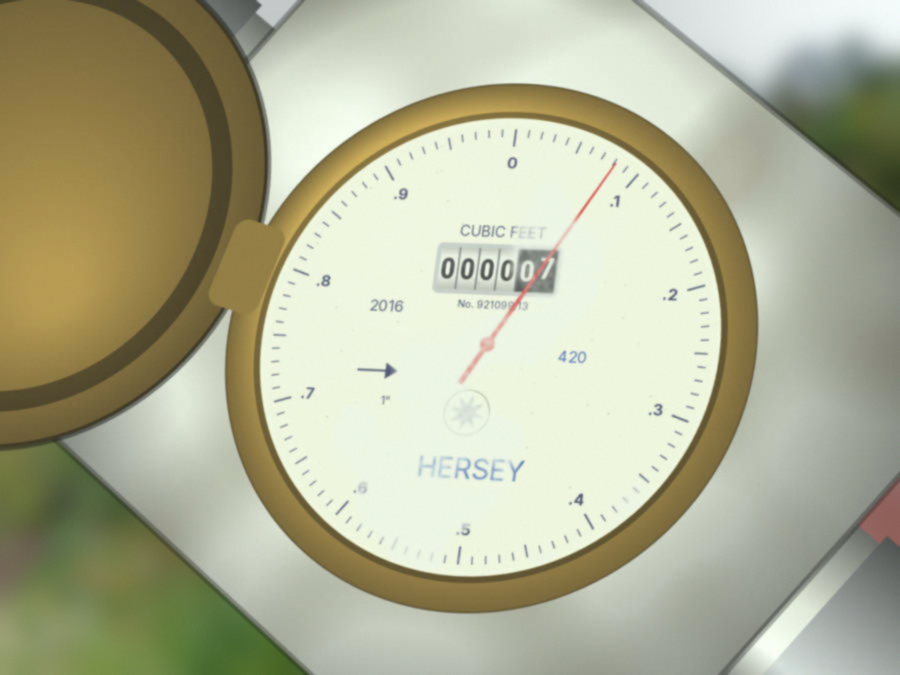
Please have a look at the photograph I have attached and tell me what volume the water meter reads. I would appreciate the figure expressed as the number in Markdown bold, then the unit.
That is **7.08** ft³
